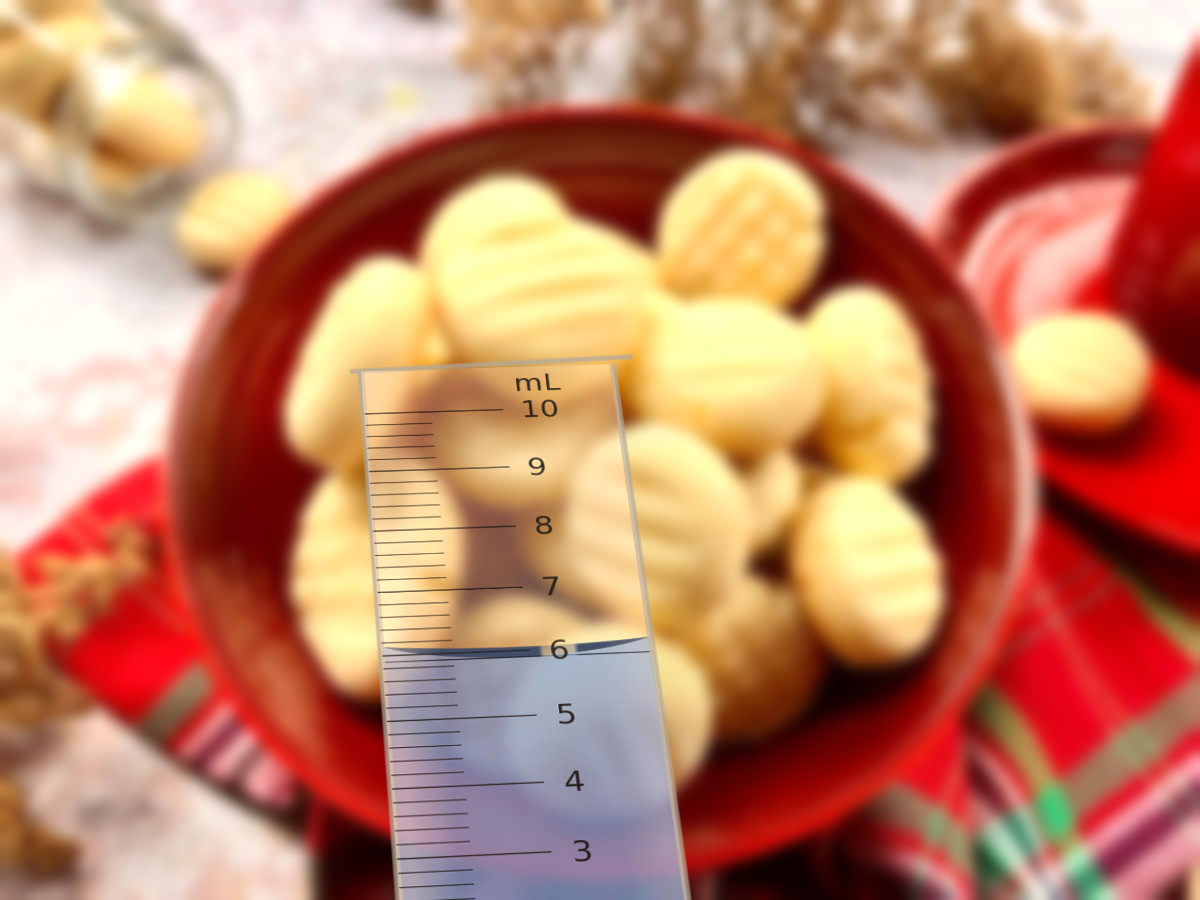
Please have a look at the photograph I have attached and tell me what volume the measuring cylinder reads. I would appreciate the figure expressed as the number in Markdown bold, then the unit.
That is **5.9** mL
